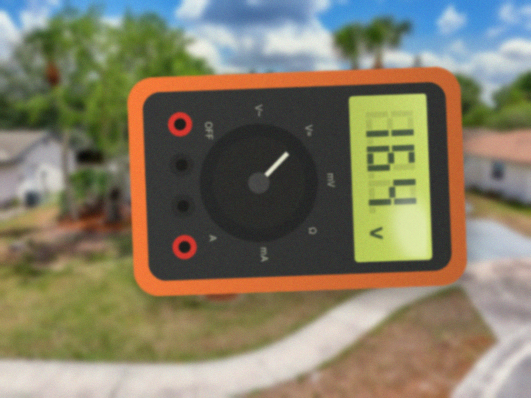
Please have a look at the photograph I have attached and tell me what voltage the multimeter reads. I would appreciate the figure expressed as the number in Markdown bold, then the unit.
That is **164** V
